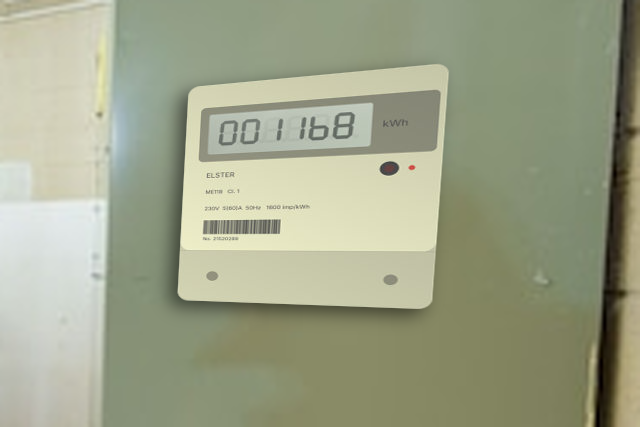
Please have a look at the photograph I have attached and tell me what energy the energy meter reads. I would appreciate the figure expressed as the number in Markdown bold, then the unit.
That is **1168** kWh
